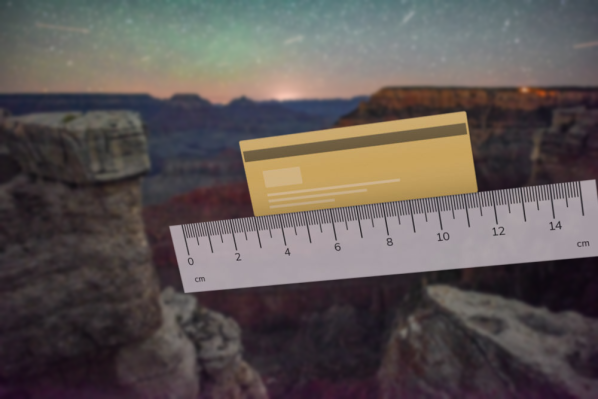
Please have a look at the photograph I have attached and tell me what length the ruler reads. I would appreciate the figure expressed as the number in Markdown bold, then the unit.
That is **8.5** cm
